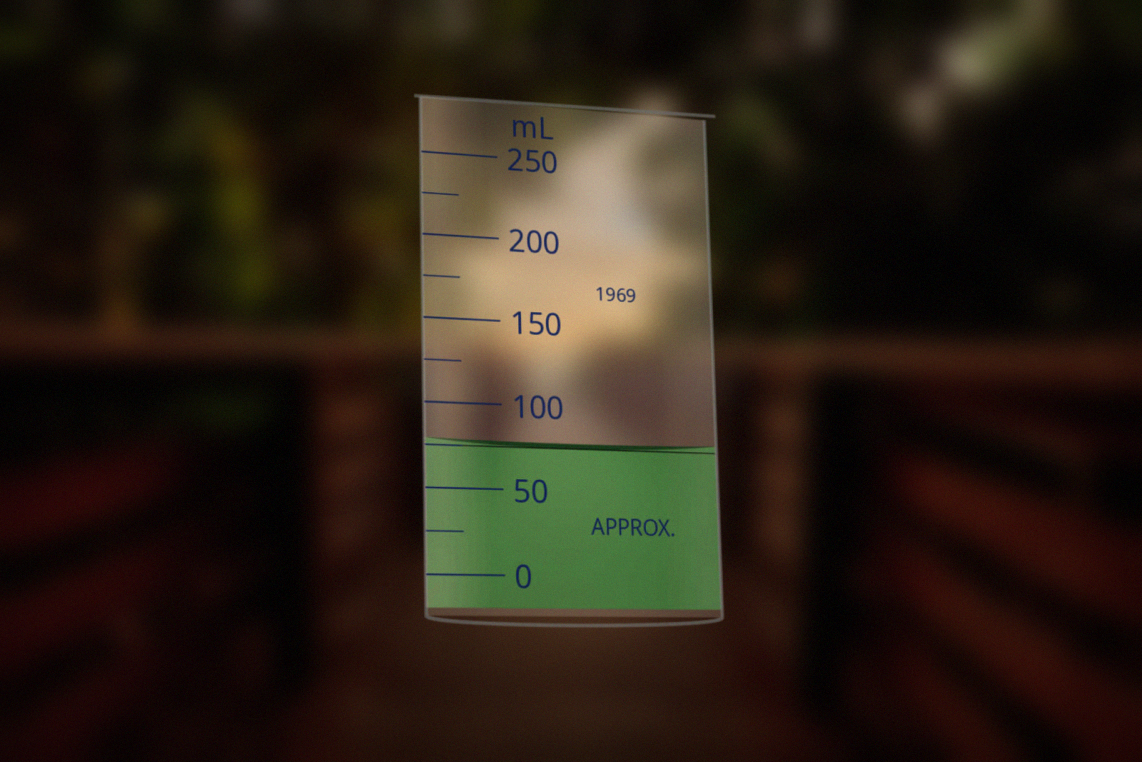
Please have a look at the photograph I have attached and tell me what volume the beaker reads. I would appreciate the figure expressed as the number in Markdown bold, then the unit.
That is **75** mL
